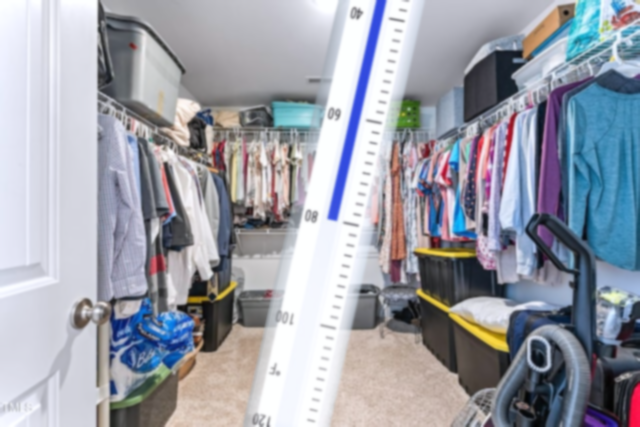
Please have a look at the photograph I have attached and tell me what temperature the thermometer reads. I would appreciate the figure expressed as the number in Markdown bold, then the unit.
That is **80** °F
